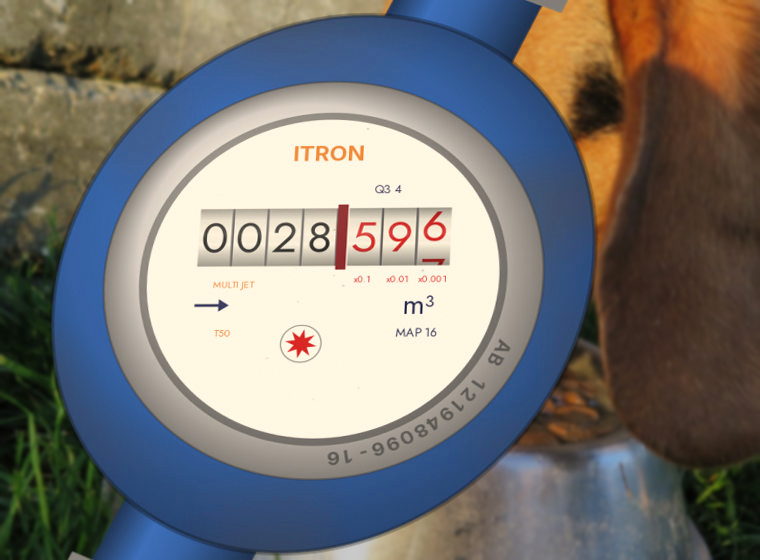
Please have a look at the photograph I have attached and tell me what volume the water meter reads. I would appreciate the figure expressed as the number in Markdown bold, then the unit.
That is **28.596** m³
